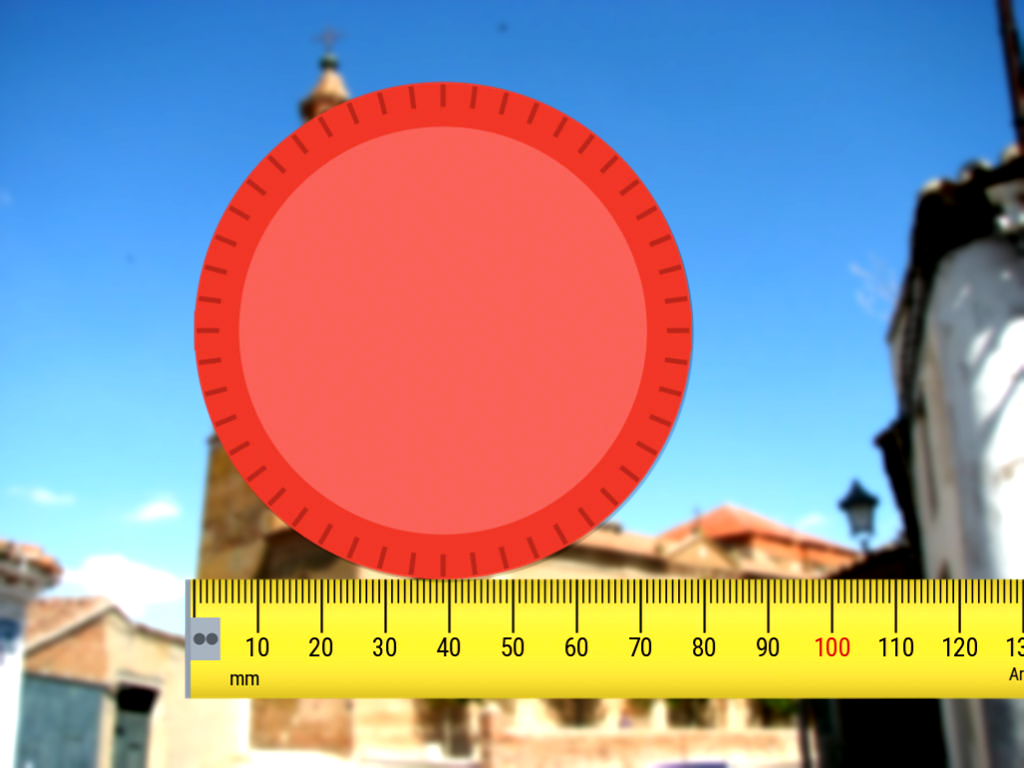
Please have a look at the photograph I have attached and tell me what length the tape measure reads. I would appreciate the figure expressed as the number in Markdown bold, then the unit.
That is **78** mm
